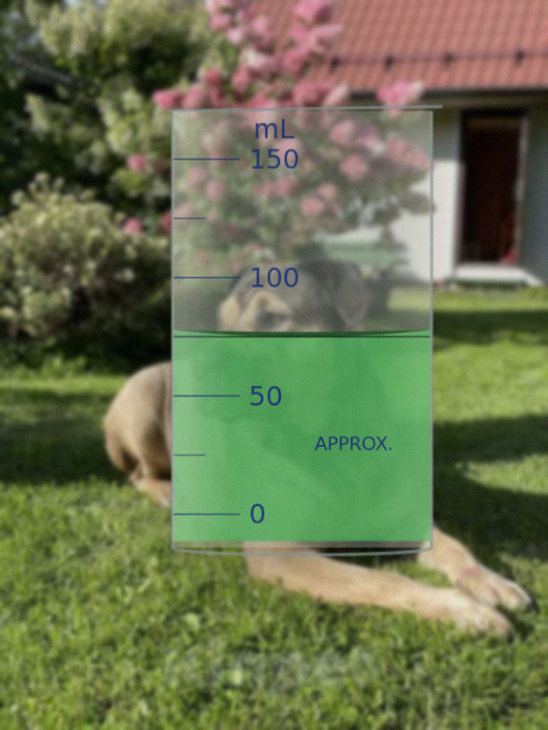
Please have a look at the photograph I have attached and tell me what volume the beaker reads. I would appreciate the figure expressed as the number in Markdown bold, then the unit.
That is **75** mL
